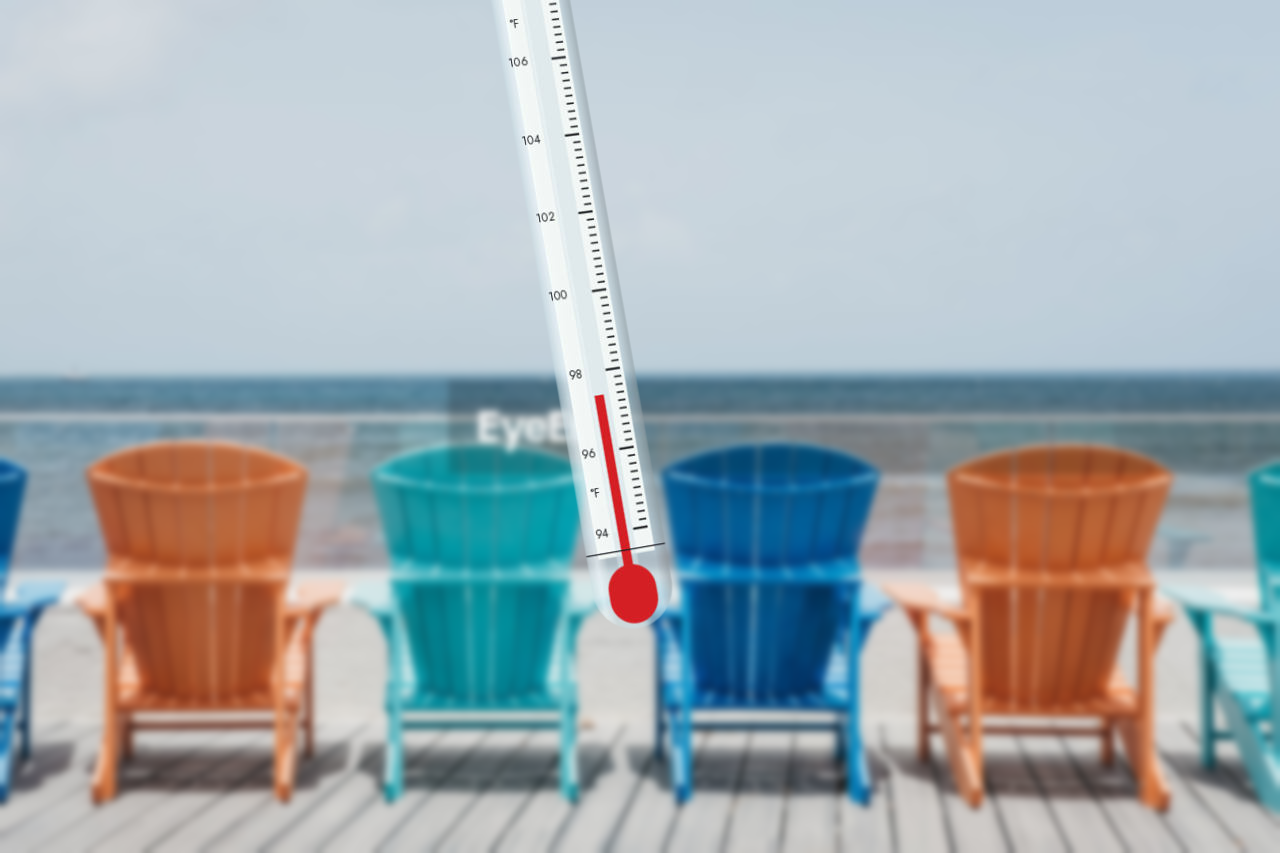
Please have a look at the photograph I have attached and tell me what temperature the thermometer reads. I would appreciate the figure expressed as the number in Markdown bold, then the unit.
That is **97.4** °F
